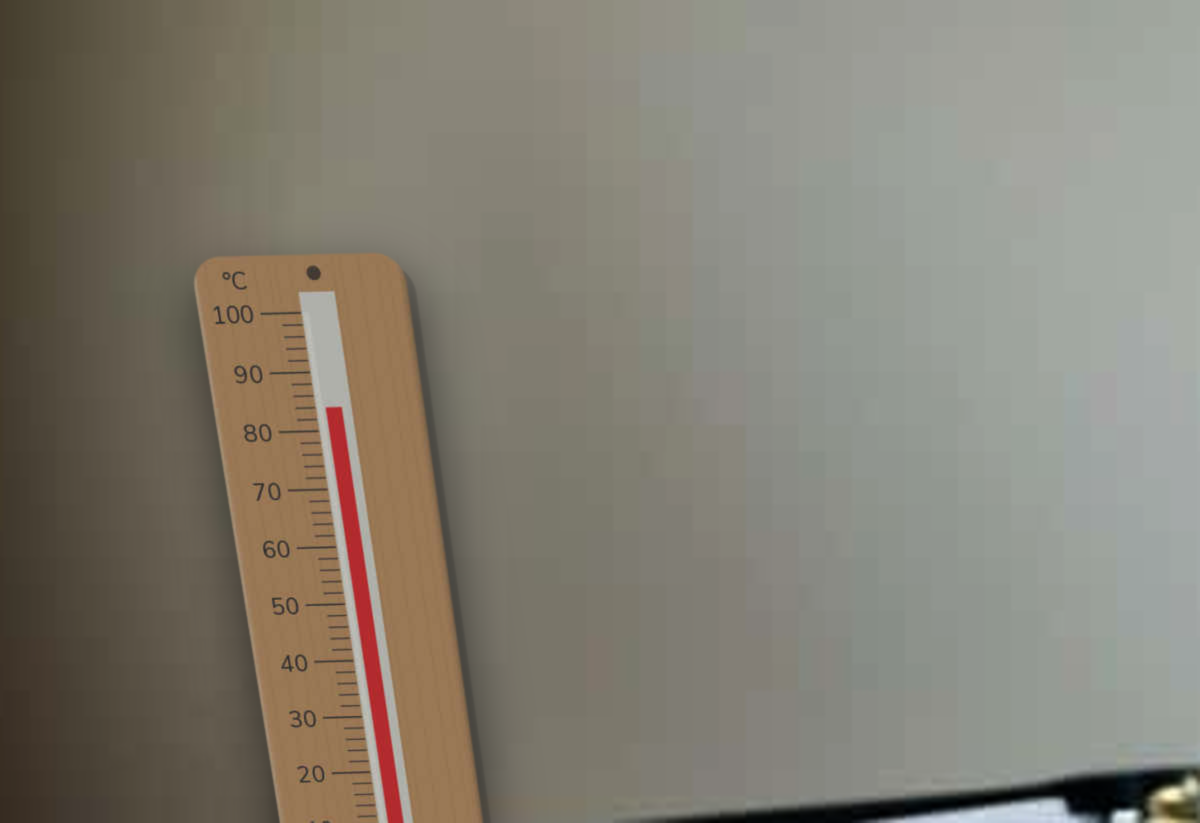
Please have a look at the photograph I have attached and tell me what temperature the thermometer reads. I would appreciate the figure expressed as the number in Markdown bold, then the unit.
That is **84** °C
